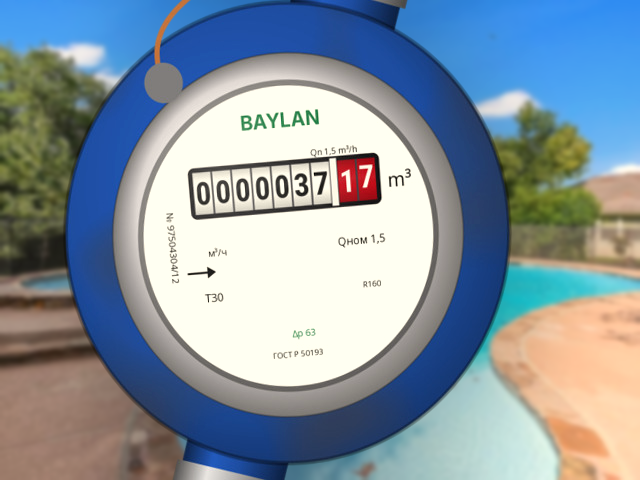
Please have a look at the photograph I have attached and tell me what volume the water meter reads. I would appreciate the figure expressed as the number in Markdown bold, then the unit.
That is **37.17** m³
